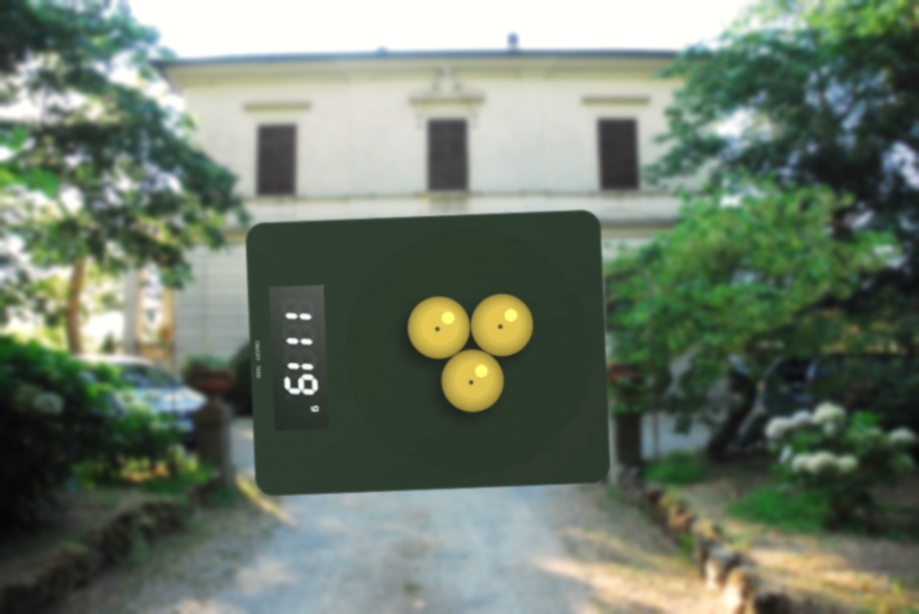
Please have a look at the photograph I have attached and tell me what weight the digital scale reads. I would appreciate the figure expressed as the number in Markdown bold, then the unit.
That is **1119** g
